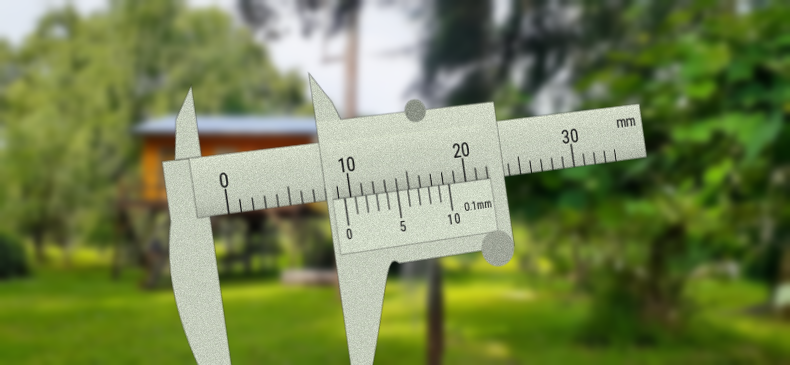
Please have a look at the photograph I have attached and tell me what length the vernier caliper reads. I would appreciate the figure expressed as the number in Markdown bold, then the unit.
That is **9.5** mm
